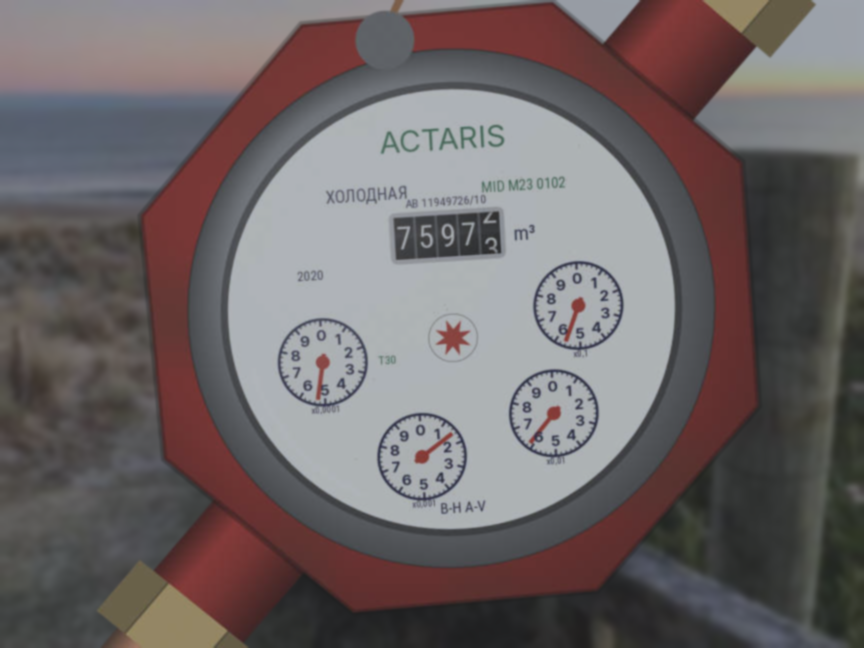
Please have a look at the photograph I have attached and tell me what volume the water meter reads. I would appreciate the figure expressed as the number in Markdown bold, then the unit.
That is **75972.5615** m³
